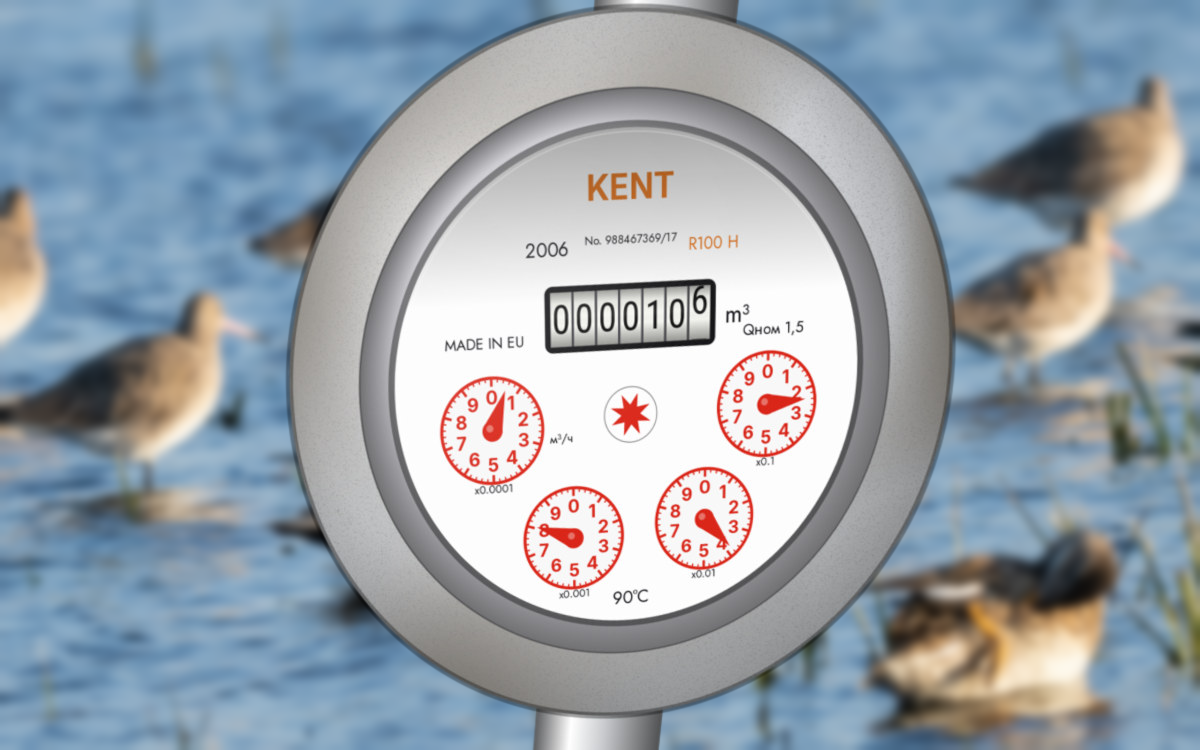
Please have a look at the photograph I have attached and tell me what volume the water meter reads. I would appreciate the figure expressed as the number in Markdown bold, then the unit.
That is **106.2380** m³
